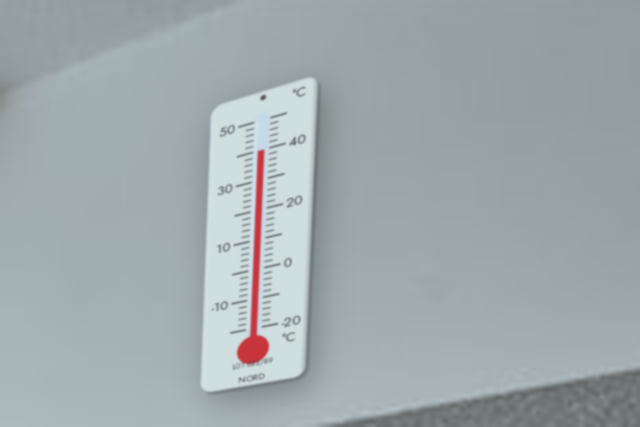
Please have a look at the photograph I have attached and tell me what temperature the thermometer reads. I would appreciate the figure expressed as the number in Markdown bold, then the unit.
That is **40** °C
